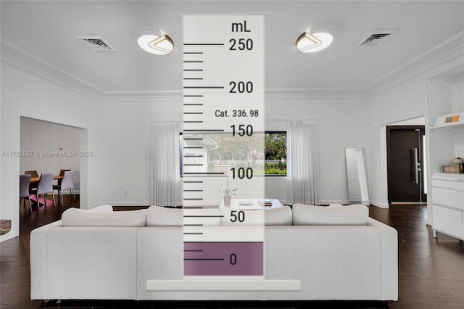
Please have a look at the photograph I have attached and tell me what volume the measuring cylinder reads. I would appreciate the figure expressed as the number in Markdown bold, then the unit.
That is **20** mL
